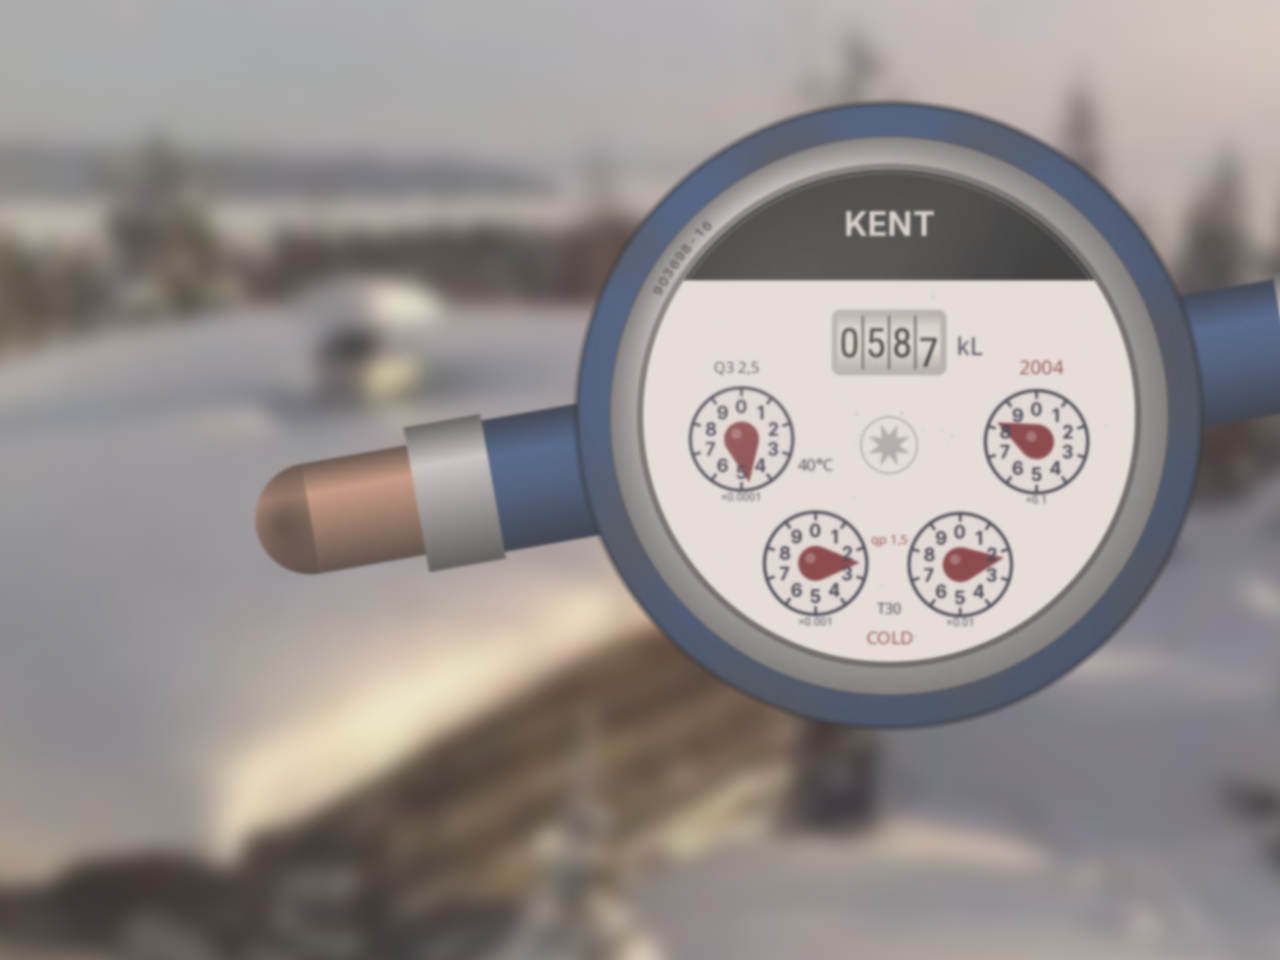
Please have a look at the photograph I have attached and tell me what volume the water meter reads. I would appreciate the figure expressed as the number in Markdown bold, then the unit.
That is **586.8224** kL
